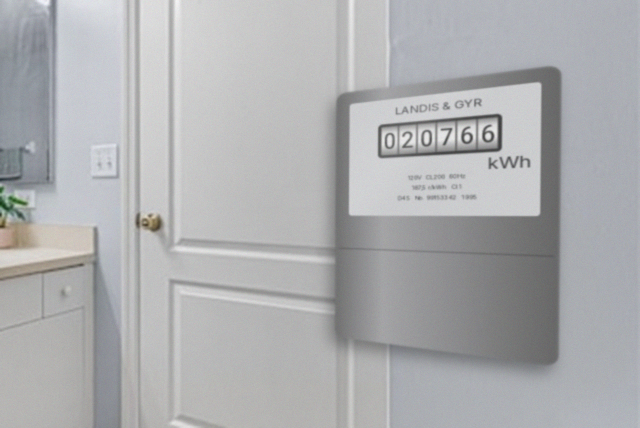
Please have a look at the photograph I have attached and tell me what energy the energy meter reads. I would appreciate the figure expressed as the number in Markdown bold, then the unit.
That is **20766** kWh
